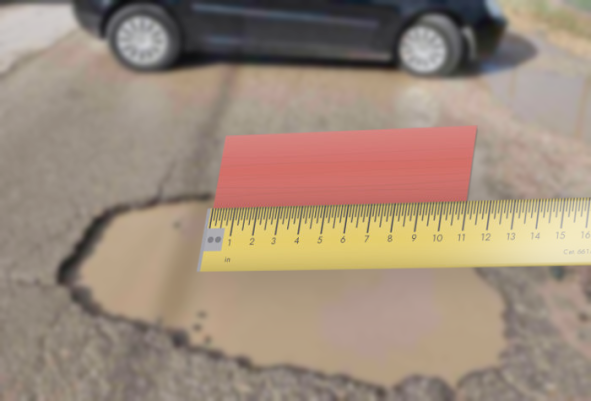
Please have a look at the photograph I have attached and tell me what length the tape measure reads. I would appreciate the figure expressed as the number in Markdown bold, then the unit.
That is **11** in
